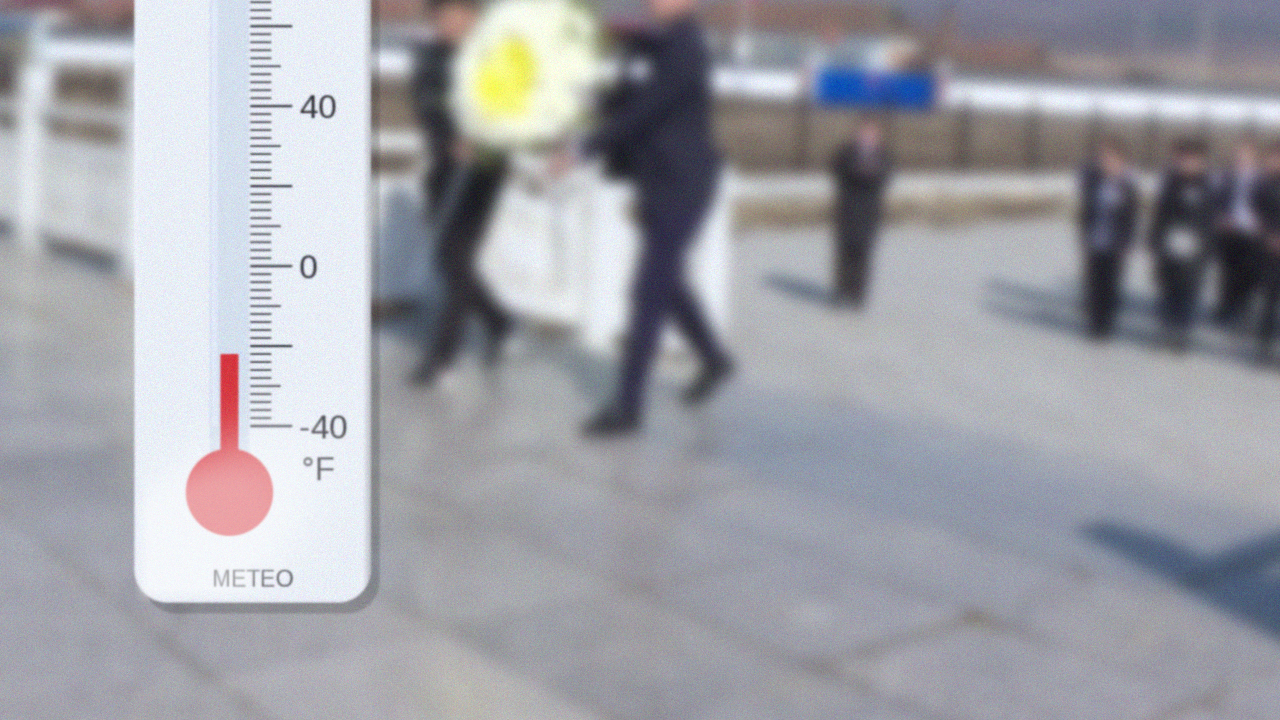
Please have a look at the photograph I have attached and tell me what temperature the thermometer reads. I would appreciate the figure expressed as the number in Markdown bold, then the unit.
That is **-22** °F
